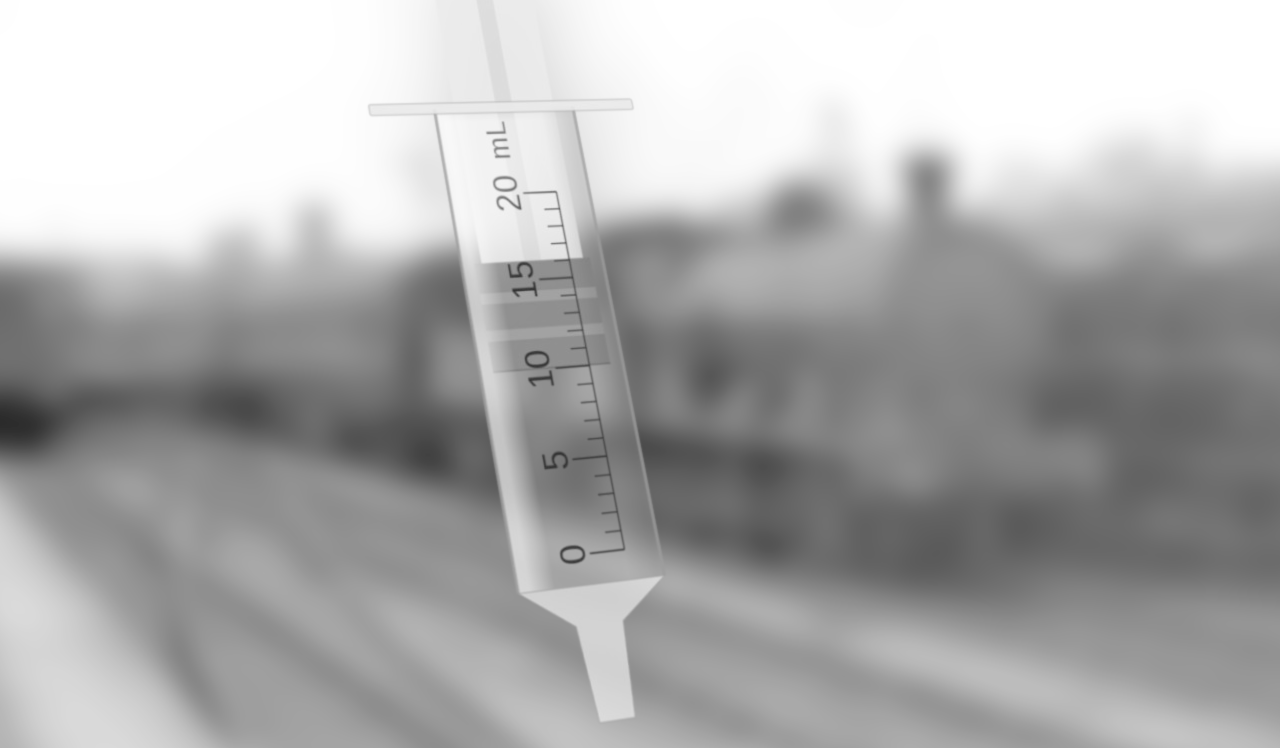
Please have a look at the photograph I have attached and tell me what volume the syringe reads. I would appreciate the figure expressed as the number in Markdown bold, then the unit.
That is **10** mL
